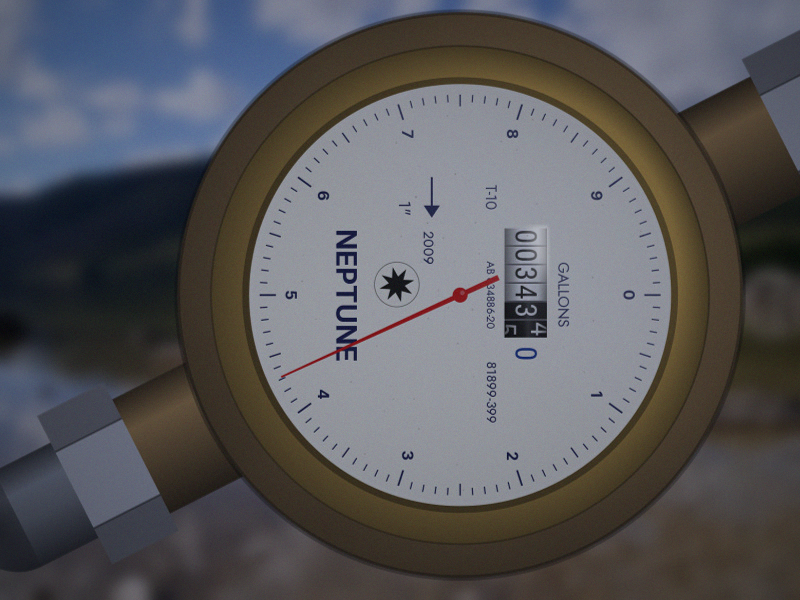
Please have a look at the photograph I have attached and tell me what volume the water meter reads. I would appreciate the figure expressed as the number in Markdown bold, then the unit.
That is **34344.3** gal
